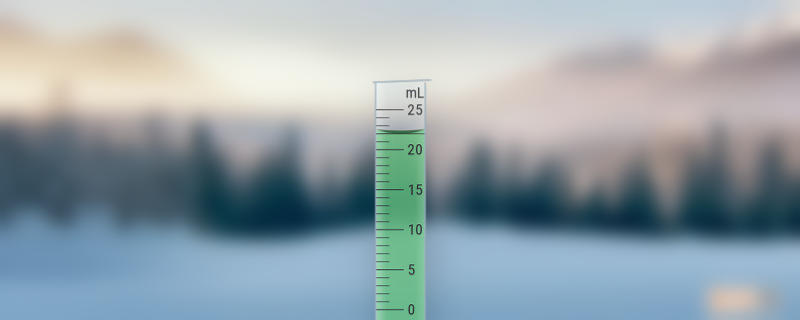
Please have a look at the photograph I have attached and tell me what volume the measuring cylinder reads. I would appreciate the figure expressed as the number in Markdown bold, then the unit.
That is **22** mL
